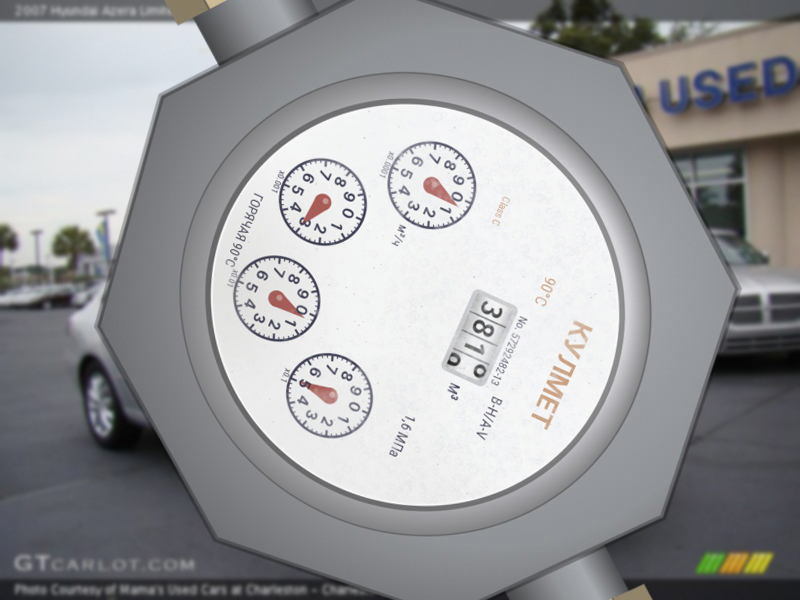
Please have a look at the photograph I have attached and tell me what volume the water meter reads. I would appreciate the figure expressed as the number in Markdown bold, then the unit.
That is **3818.5030** m³
